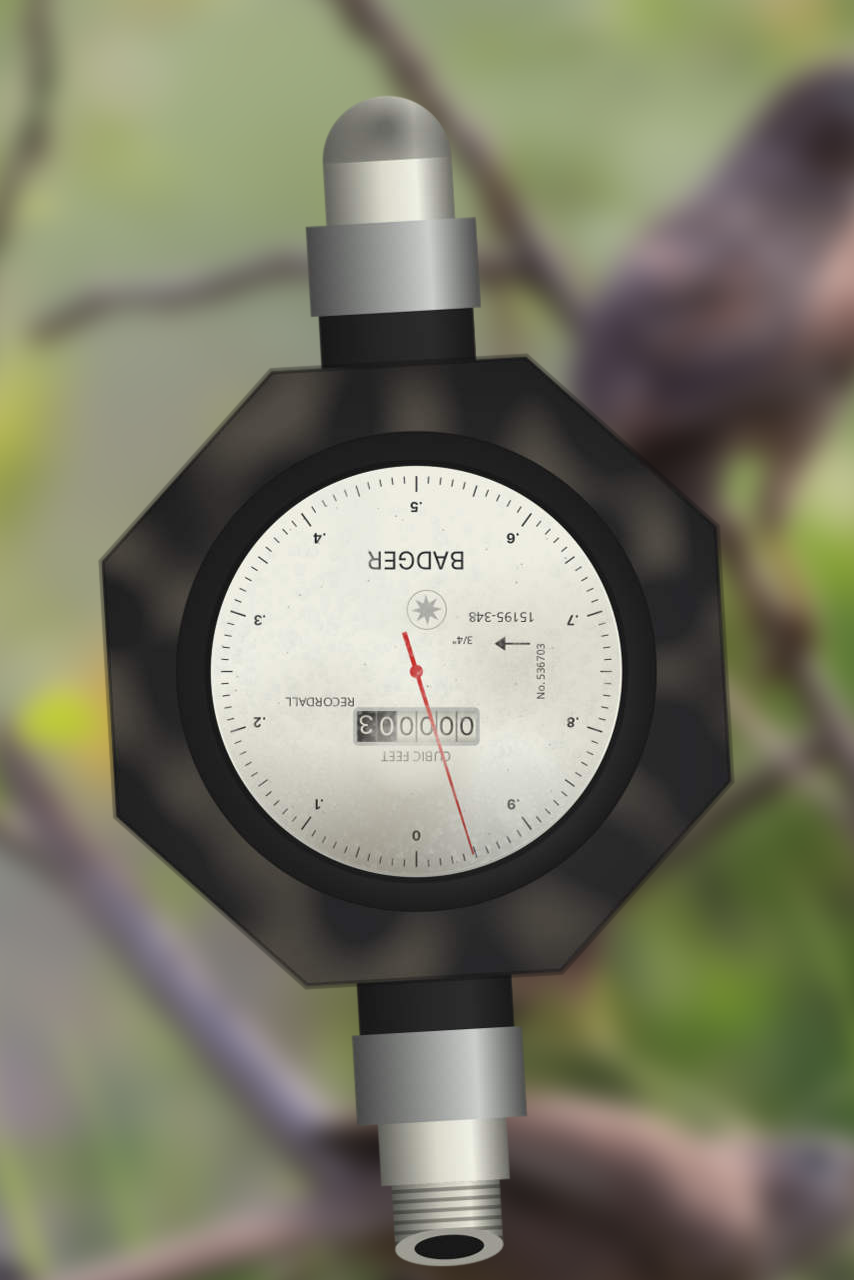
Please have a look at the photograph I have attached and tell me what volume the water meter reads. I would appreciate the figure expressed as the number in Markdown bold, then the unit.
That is **2.95** ft³
